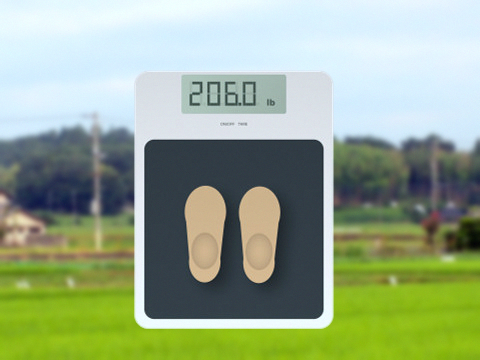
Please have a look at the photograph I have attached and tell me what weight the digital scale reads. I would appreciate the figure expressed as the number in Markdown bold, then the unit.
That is **206.0** lb
